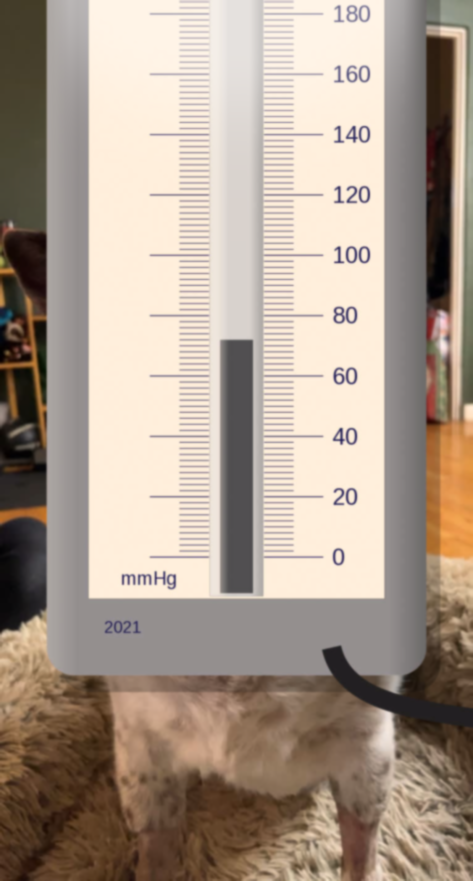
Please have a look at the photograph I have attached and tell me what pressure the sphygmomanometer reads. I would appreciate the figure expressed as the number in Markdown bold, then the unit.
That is **72** mmHg
